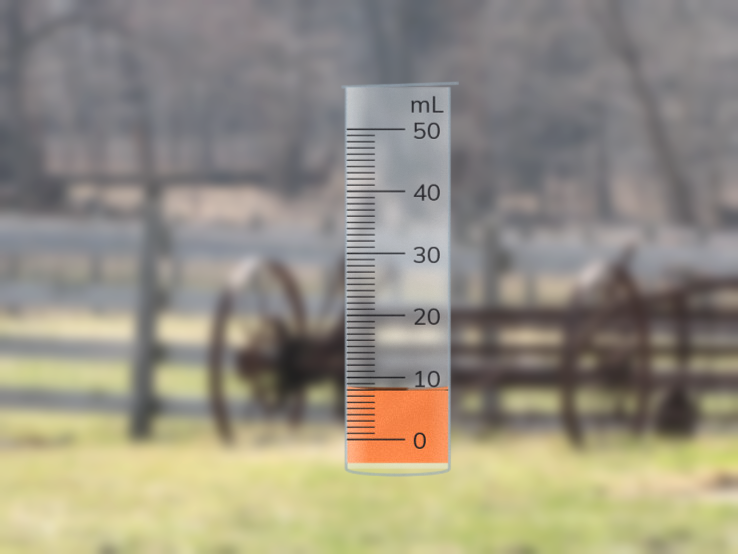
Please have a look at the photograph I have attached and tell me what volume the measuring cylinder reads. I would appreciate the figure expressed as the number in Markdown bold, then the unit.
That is **8** mL
